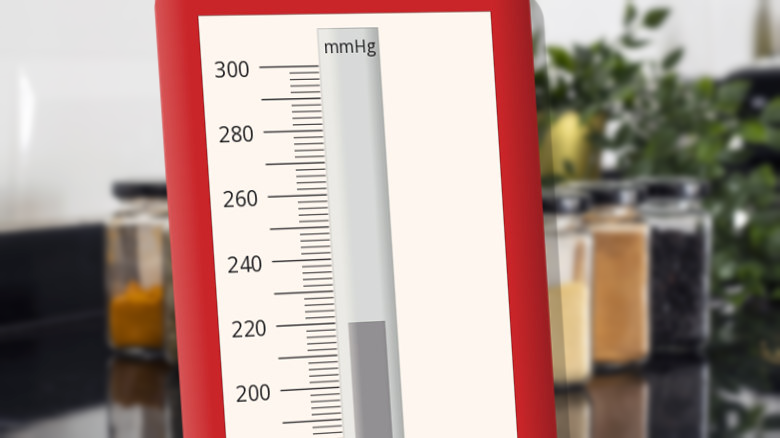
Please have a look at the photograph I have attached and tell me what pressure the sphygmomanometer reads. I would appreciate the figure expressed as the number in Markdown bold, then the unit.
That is **220** mmHg
